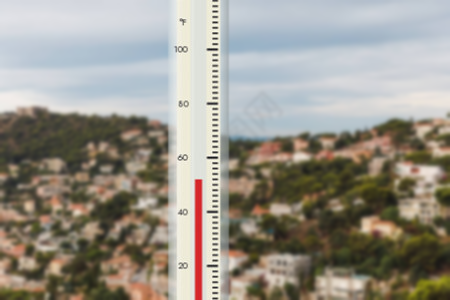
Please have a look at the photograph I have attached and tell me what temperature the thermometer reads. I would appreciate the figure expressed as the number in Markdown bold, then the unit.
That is **52** °F
